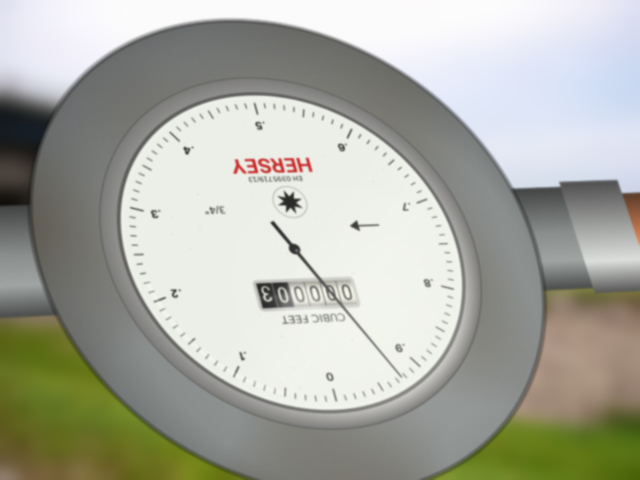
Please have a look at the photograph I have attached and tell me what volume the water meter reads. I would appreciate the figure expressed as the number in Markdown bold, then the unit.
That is **2.92** ft³
